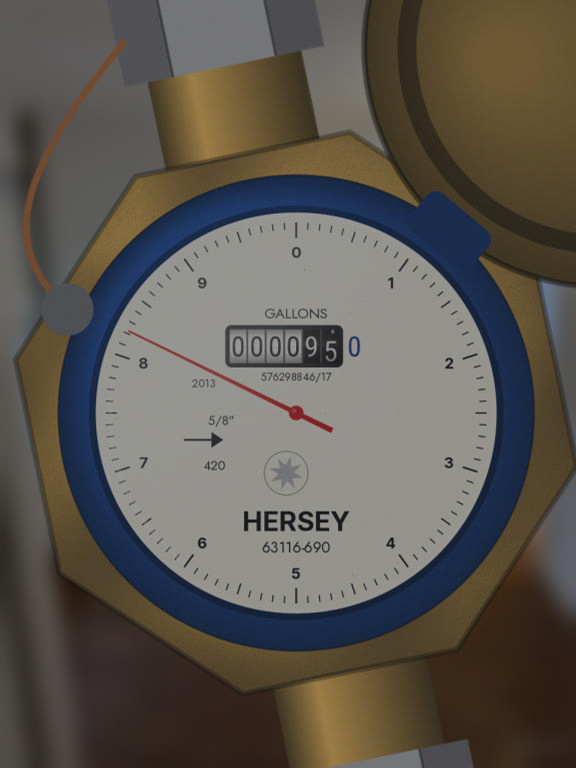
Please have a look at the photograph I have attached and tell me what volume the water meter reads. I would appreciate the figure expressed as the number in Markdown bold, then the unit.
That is **948.2** gal
